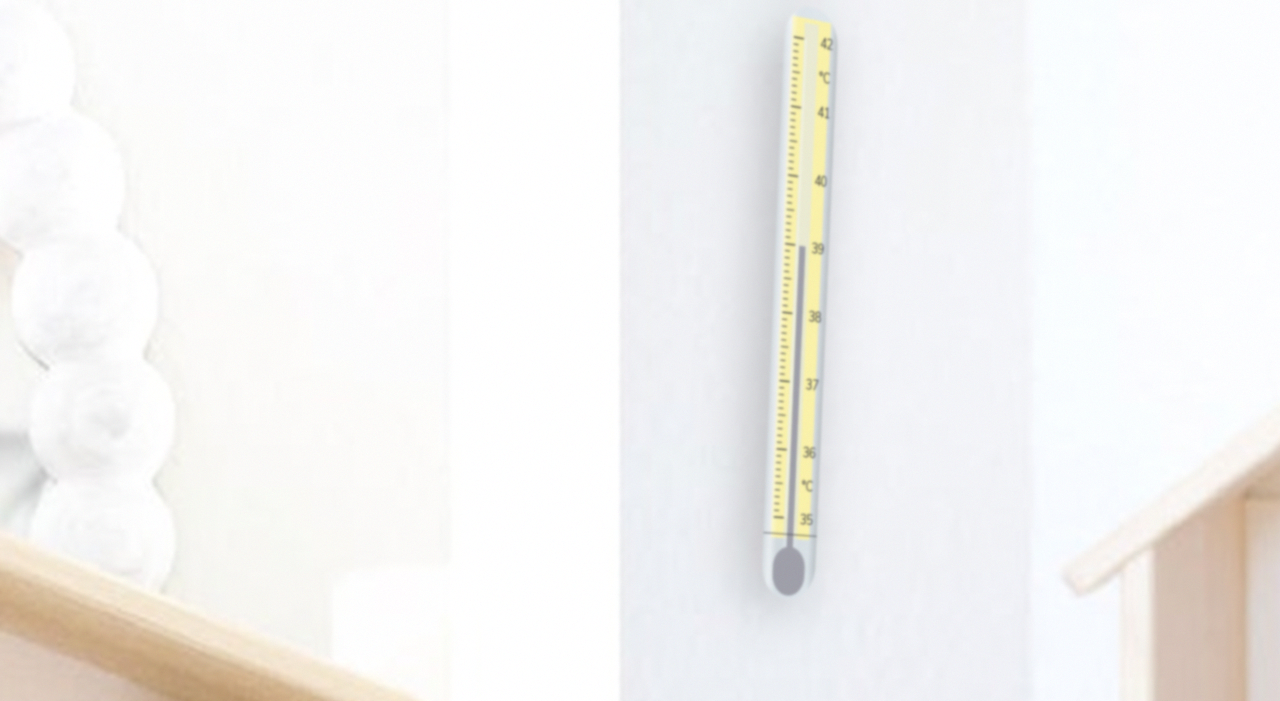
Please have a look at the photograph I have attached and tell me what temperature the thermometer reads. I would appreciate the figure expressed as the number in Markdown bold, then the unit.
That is **39** °C
